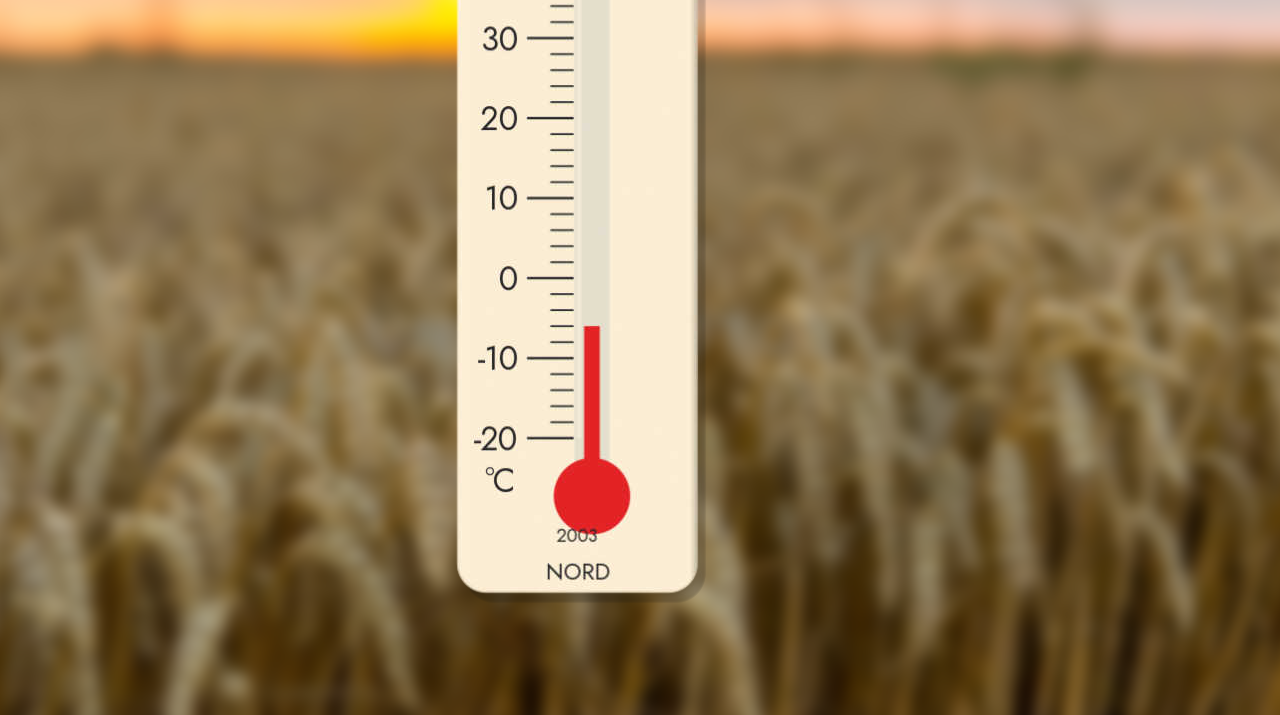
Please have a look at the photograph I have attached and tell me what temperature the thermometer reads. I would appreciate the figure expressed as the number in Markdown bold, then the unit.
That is **-6** °C
